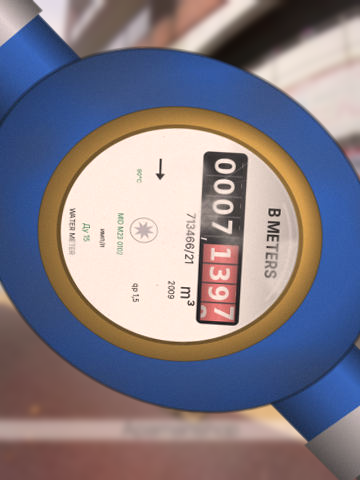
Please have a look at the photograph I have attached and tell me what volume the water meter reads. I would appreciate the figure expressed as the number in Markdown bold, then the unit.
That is **7.1397** m³
